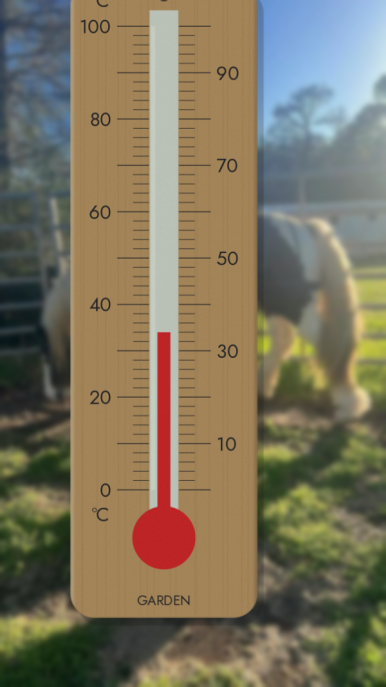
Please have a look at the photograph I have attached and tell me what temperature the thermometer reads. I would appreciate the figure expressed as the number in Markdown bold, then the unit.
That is **34** °C
